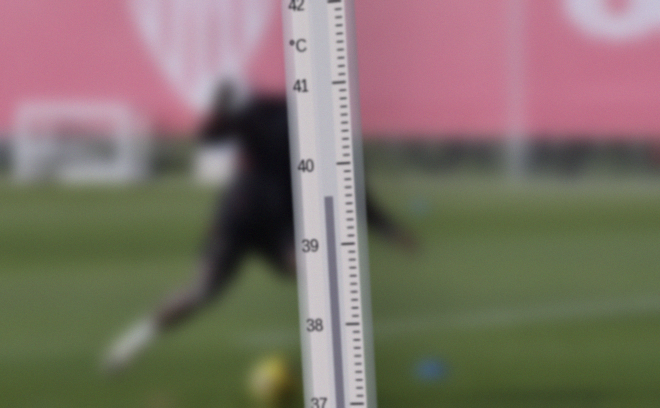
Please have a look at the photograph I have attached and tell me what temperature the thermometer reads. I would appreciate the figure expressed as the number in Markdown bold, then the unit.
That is **39.6** °C
